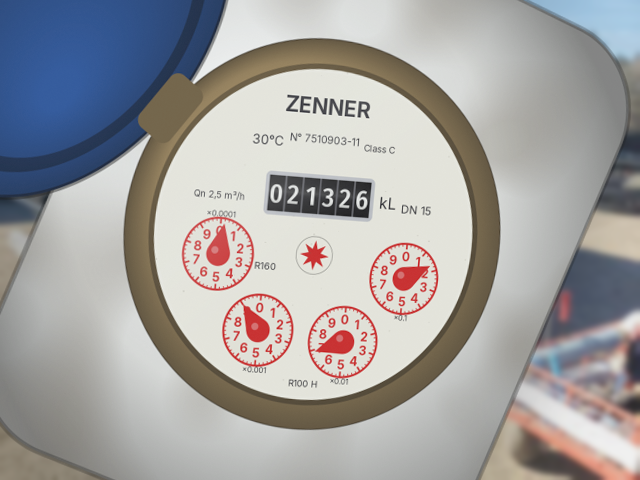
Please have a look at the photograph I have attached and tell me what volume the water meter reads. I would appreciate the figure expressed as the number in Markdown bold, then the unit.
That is **21326.1690** kL
